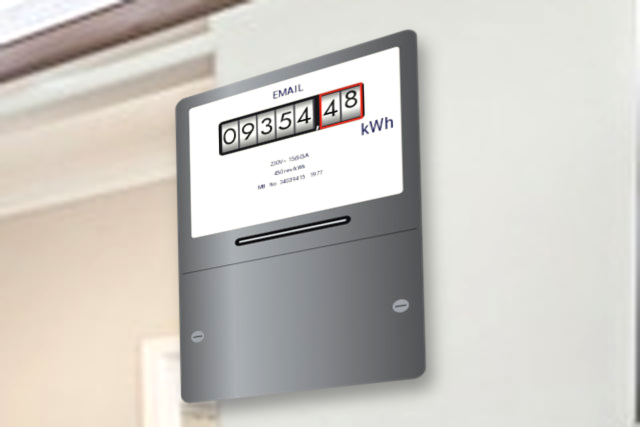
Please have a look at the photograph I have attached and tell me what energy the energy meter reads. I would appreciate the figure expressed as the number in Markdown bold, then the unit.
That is **9354.48** kWh
